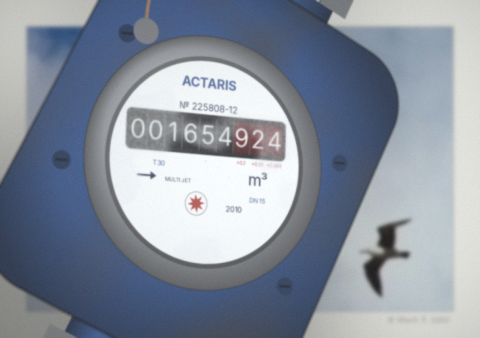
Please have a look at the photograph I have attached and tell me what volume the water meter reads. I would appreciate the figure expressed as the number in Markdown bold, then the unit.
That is **1654.924** m³
